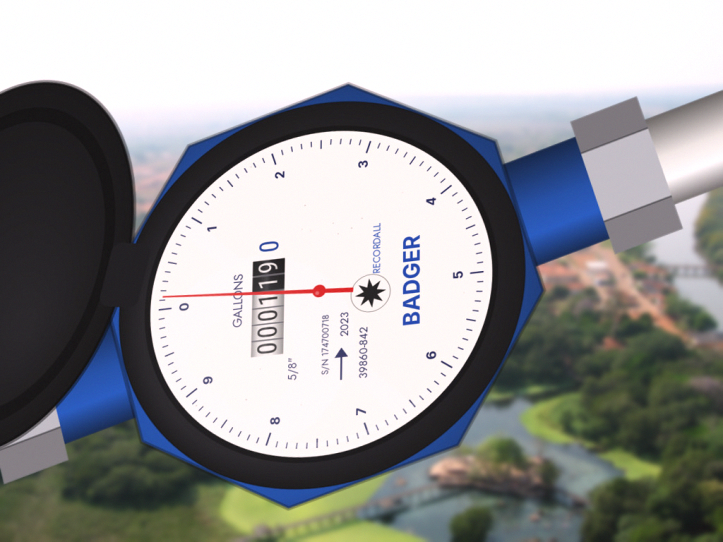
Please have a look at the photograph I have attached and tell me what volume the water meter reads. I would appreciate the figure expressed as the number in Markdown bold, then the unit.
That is **1190.1** gal
